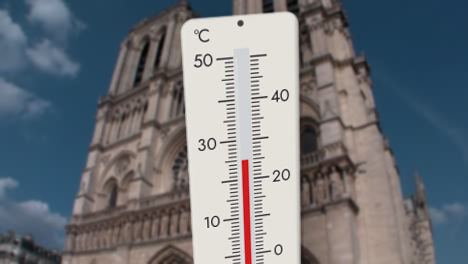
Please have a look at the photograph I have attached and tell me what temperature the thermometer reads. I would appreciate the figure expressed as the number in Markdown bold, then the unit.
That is **25** °C
